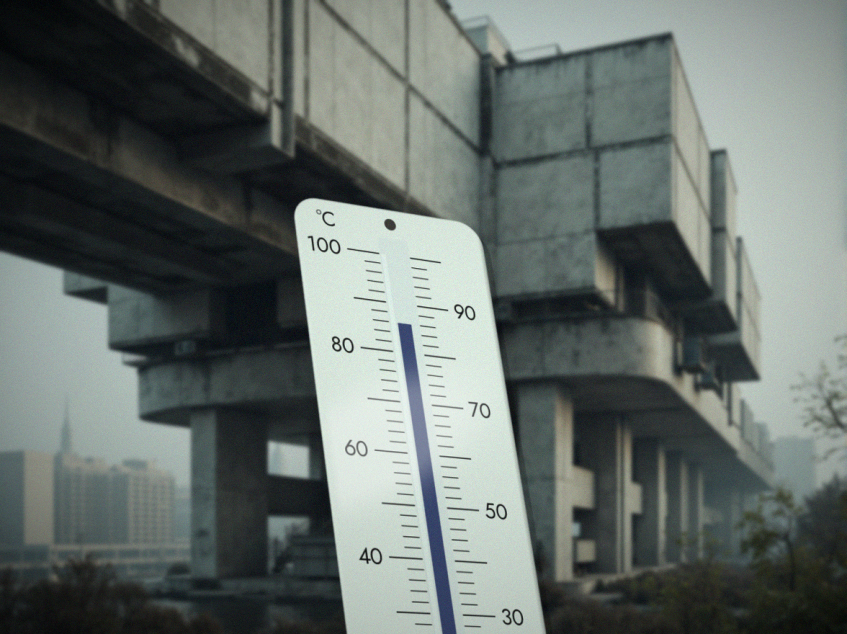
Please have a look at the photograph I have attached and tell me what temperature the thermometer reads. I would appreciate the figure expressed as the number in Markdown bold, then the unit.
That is **86** °C
